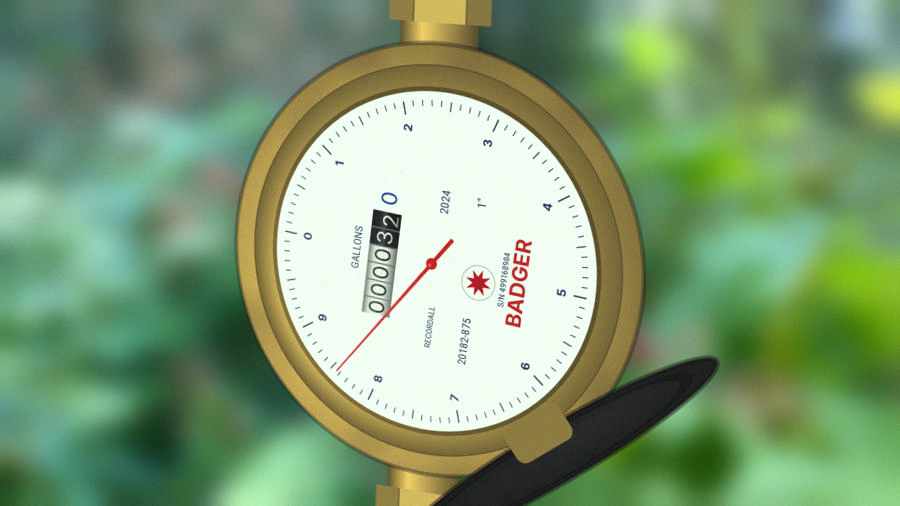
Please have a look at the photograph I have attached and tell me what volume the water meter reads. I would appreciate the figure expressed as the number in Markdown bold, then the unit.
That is **318.4** gal
